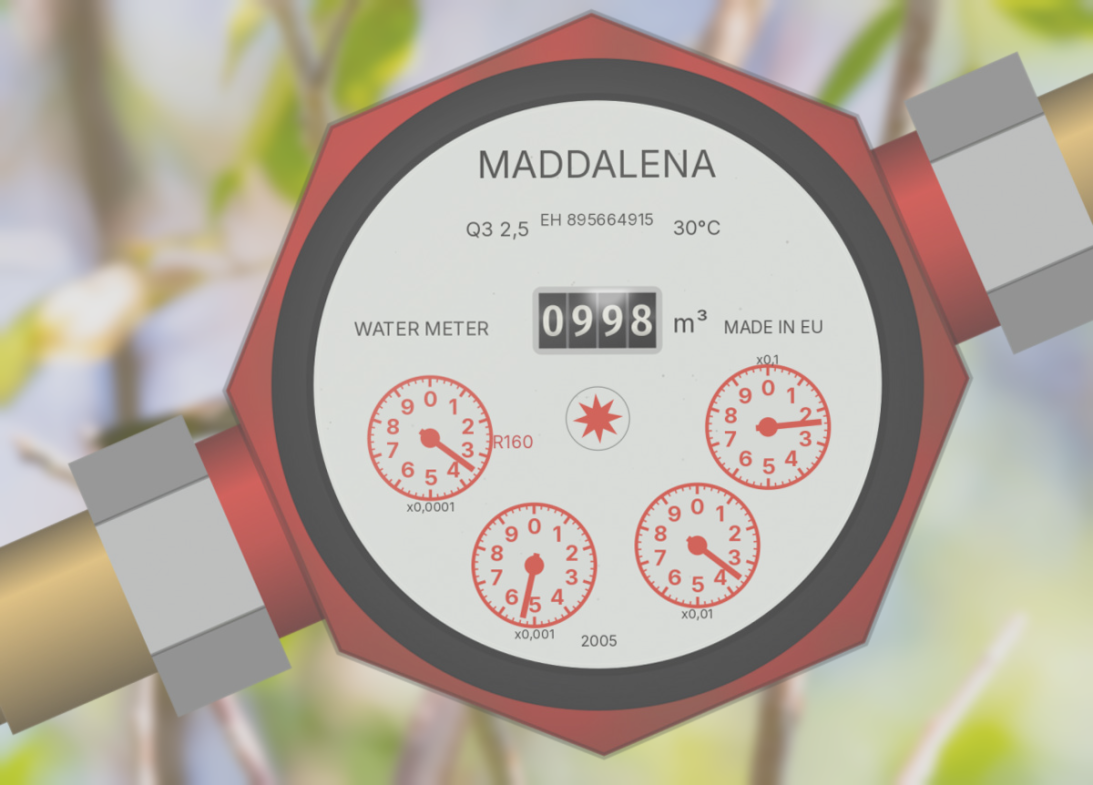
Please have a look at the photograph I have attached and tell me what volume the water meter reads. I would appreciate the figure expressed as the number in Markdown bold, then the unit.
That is **998.2353** m³
